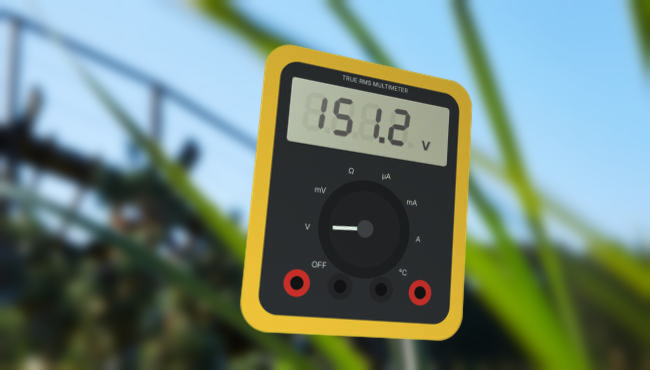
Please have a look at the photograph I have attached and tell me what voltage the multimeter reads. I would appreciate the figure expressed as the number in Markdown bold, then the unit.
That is **151.2** V
